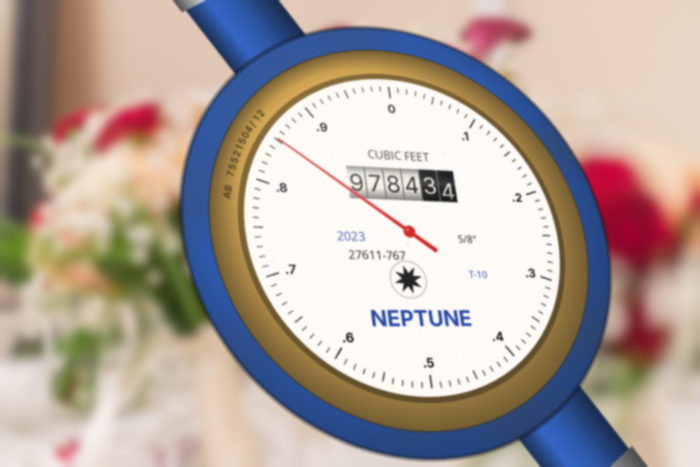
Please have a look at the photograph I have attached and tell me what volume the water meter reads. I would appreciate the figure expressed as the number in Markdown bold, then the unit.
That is **978433.85** ft³
